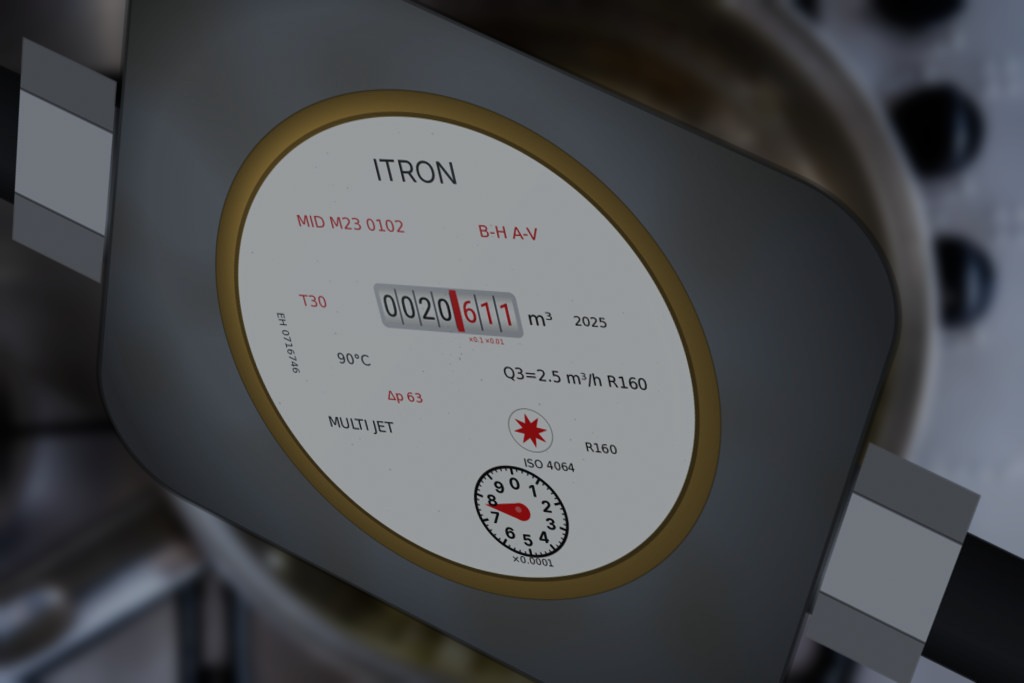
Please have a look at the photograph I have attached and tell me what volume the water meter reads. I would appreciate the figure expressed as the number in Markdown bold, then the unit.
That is **20.6117** m³
